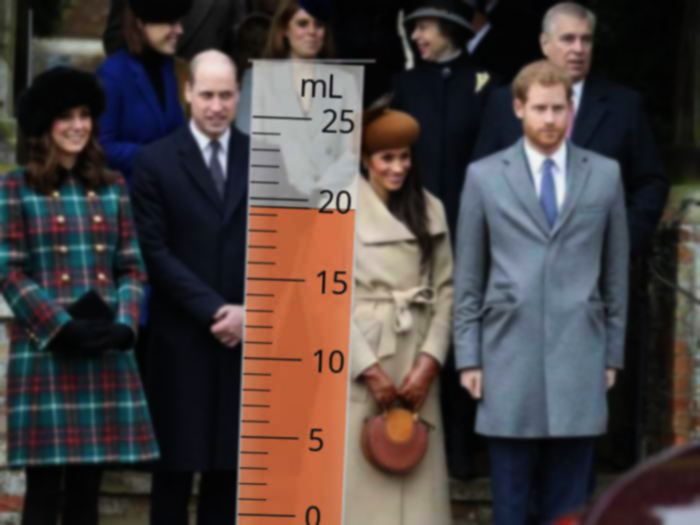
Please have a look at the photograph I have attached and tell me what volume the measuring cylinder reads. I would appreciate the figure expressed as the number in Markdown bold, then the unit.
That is **19.5** mL
